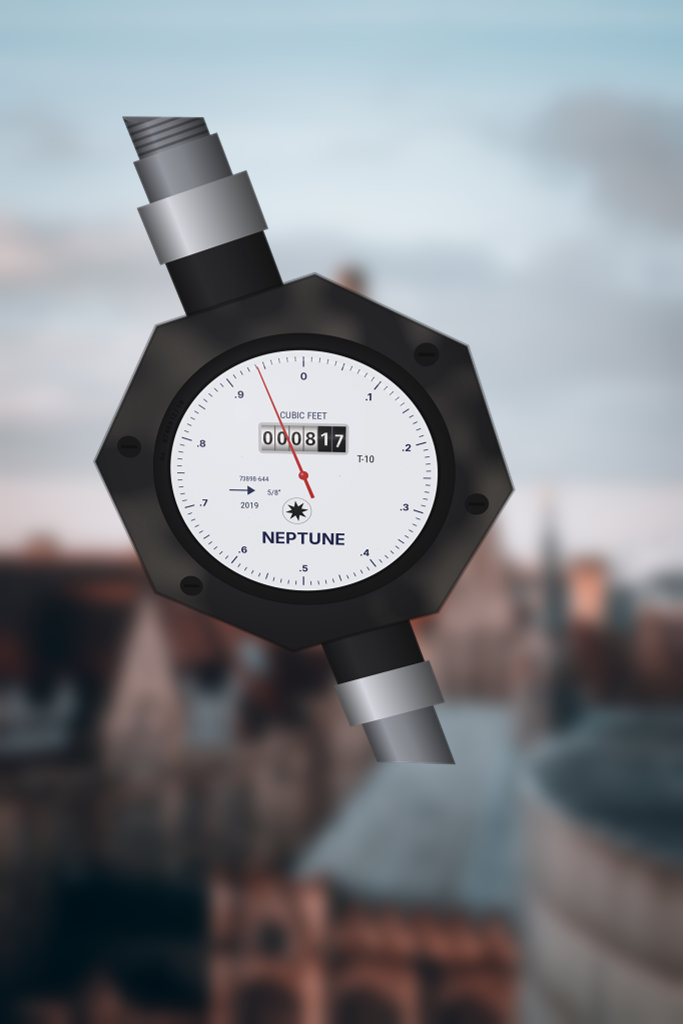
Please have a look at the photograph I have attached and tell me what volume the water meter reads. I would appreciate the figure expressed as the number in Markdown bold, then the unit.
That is **816.94** ft³
